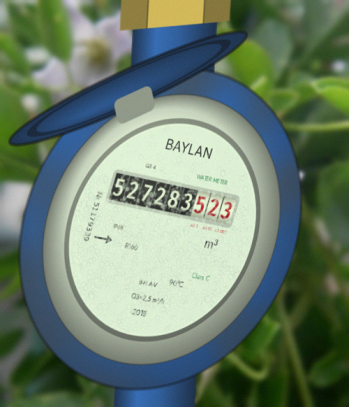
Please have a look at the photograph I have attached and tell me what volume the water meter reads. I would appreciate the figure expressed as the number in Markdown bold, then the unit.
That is **527283.523** m³
